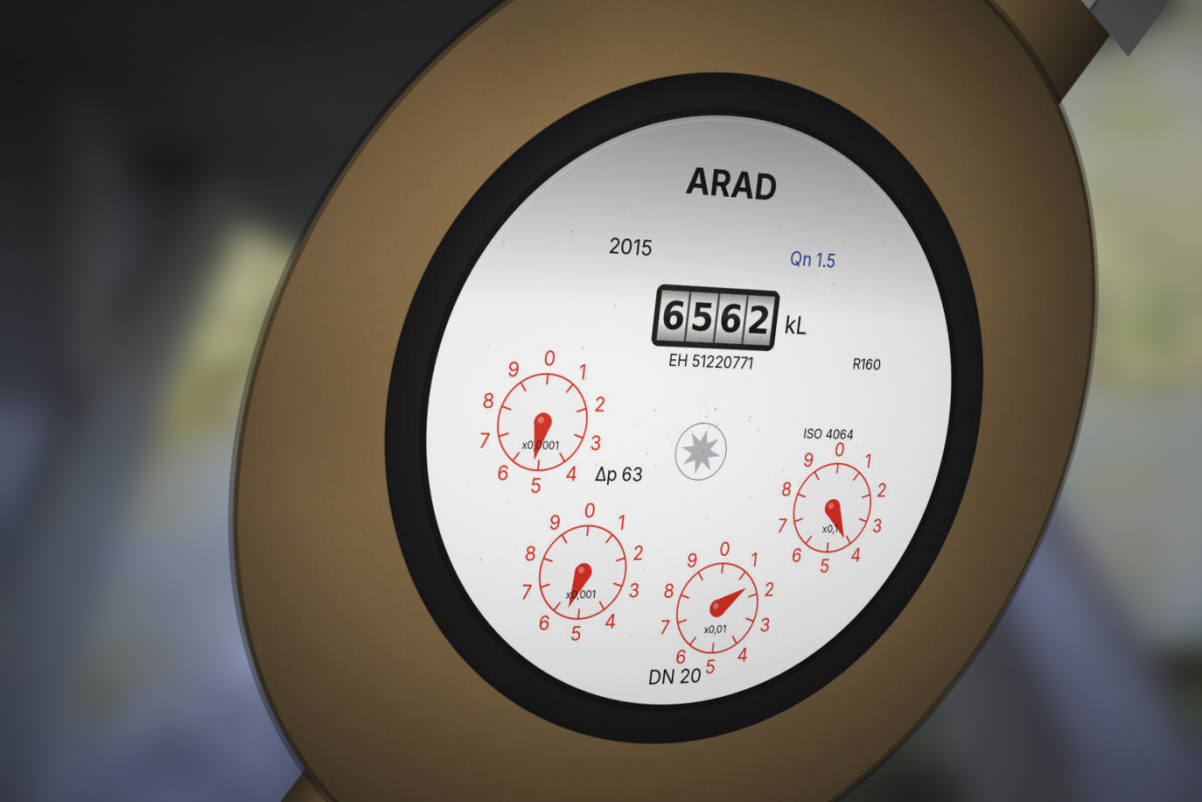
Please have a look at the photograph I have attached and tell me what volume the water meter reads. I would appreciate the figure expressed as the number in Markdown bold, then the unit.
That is **6562.4155** kL
